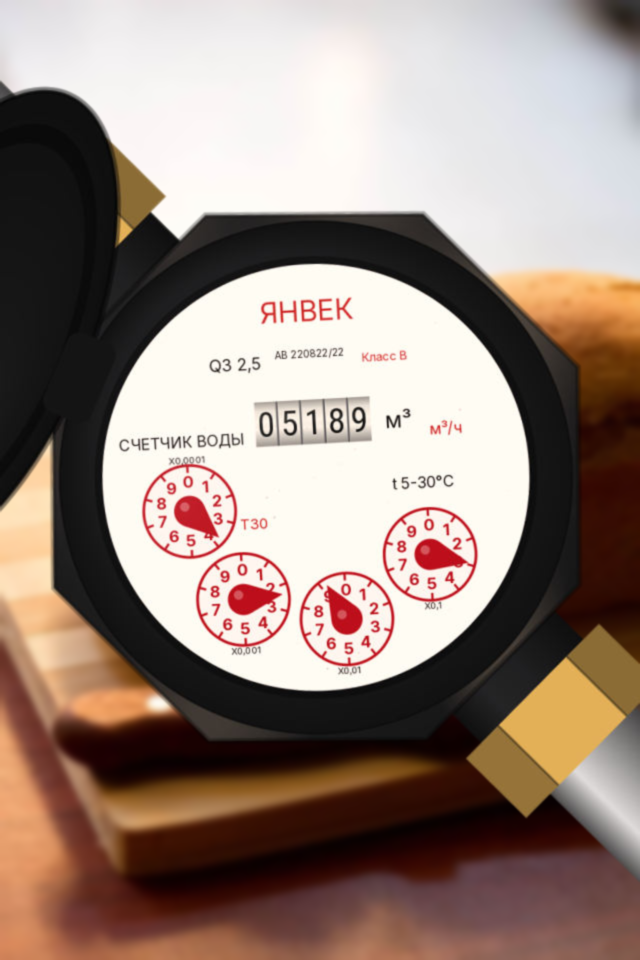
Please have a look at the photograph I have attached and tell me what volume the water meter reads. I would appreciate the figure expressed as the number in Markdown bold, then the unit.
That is **5189.2923** m³
